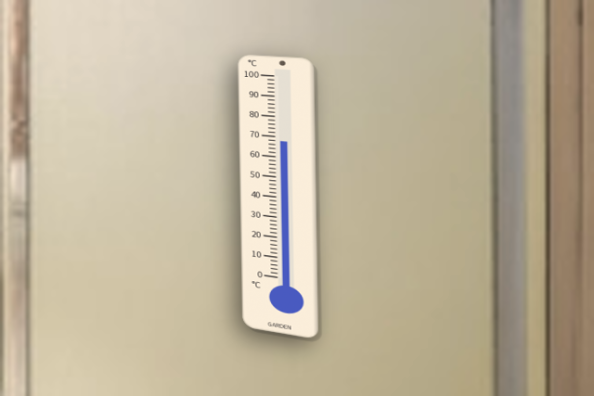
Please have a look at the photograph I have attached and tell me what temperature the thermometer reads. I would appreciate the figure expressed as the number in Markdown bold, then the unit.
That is **68** °C
